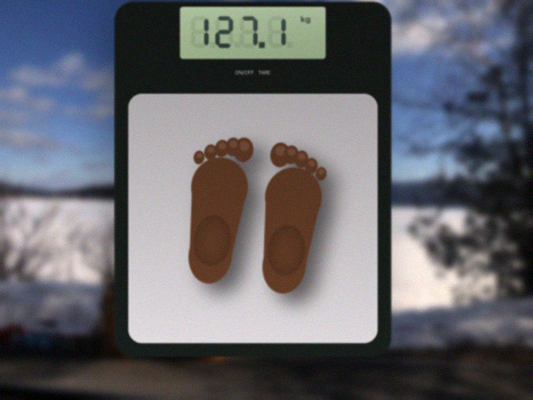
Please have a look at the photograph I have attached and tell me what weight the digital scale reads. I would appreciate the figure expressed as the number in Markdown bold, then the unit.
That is **127.1** kg
